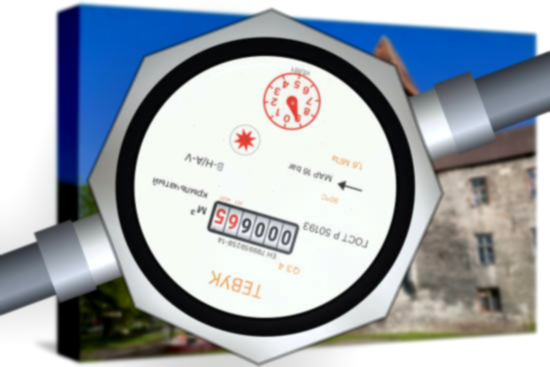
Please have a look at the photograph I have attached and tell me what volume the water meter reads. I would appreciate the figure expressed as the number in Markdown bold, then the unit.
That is **6.649** m³
